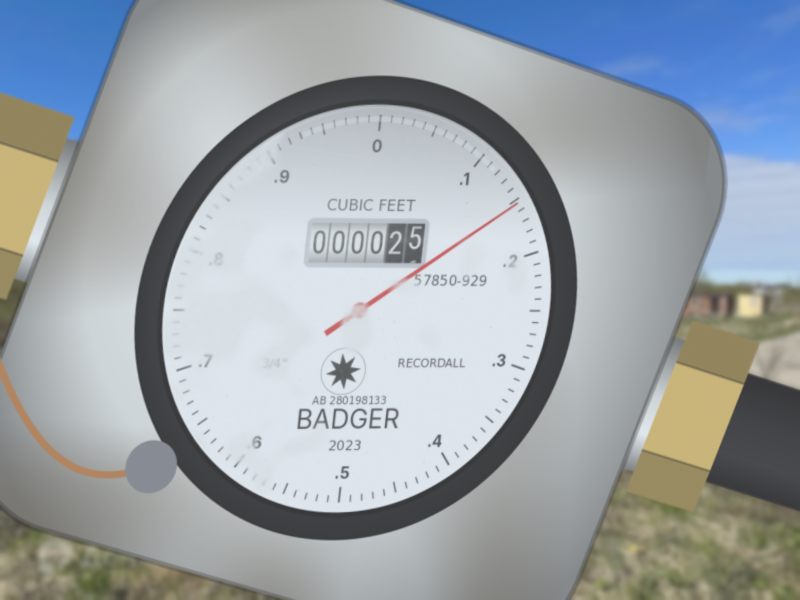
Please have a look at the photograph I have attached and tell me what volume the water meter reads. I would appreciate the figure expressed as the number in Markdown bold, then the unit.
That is **25.15** ft³
